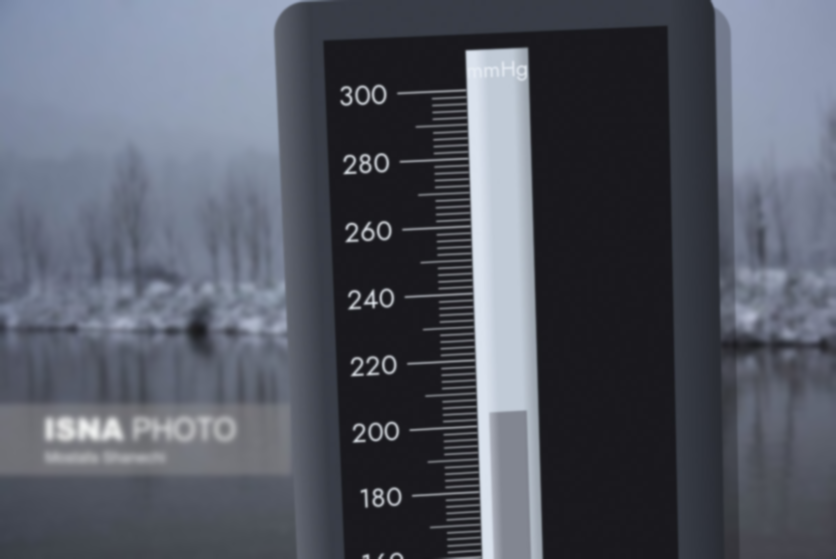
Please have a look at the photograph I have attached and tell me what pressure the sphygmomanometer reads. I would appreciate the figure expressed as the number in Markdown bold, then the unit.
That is **204** mmHg
